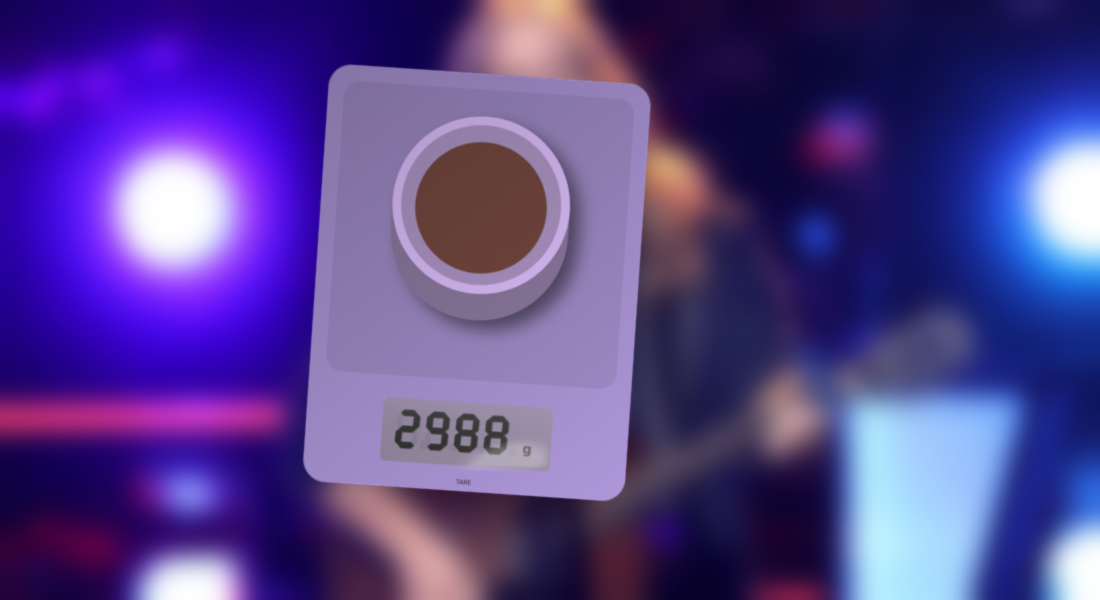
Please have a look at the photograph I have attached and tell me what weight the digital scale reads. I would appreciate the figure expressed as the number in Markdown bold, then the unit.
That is **2988** g
